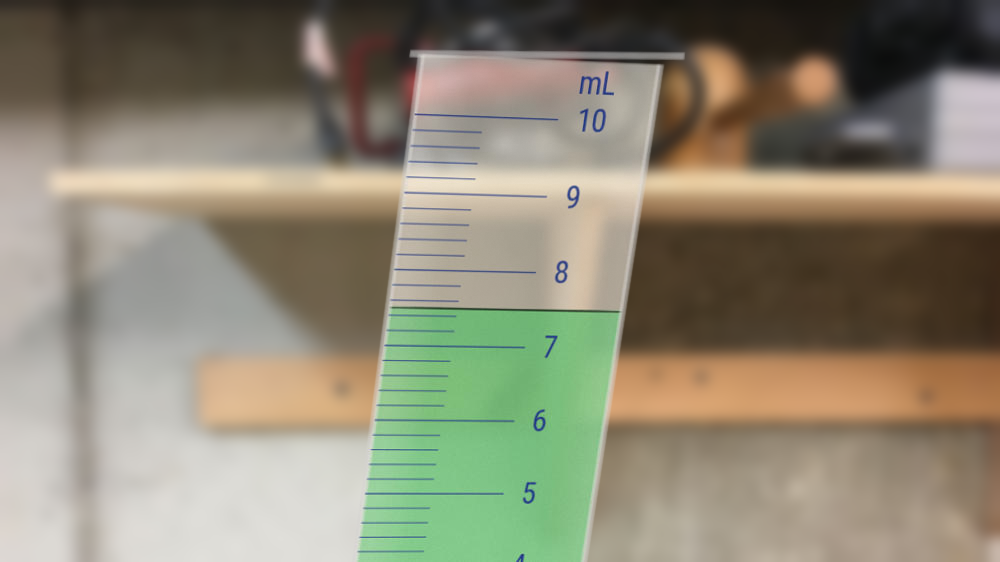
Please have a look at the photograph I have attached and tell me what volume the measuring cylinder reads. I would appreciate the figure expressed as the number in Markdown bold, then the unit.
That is **7.5** mL
